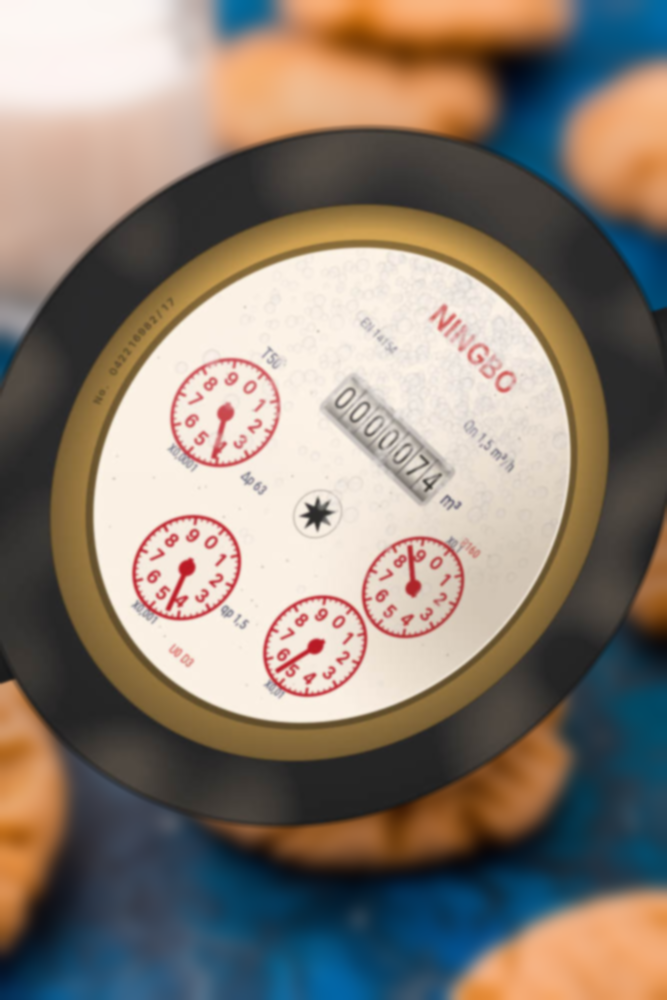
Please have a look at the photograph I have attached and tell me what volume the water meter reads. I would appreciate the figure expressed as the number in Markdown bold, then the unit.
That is **74.8544** m³
